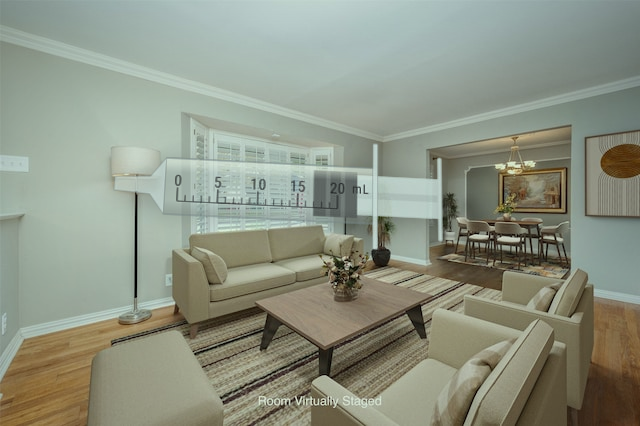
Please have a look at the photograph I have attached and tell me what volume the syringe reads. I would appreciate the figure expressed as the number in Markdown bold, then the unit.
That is **17** mL
